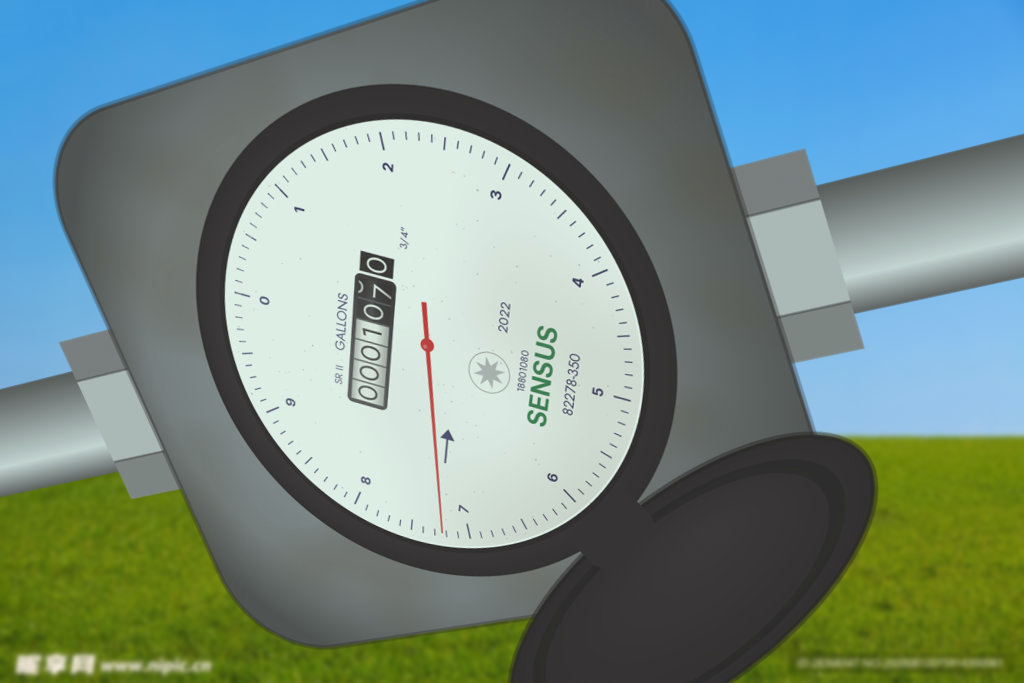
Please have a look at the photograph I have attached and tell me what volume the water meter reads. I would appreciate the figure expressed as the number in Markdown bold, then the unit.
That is **1067.2** gal
